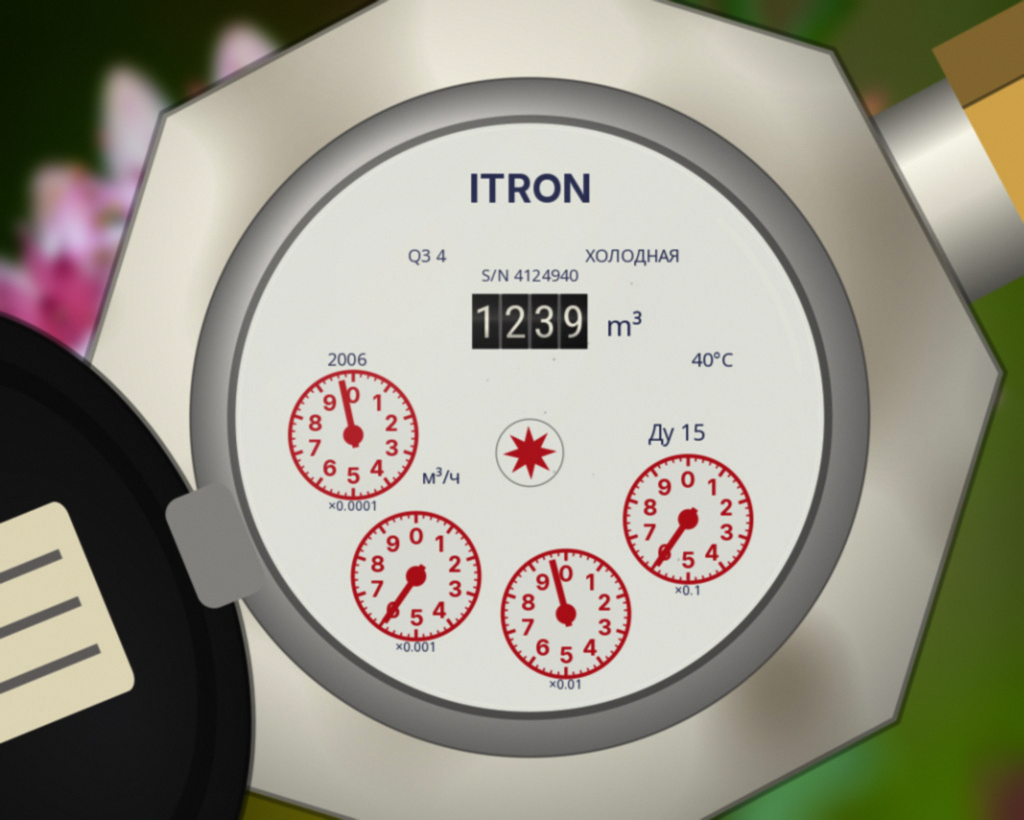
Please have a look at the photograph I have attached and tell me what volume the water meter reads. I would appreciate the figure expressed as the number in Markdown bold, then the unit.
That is **1239.5959** m³
